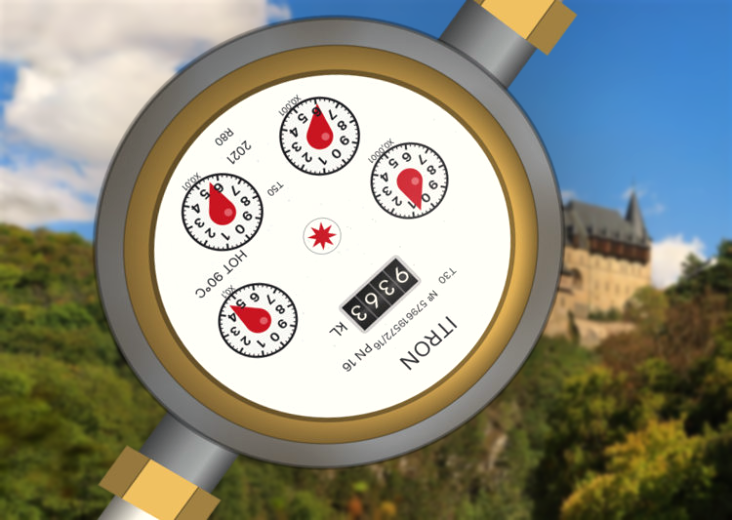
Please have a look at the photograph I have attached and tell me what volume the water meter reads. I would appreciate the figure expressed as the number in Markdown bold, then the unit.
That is **9363.4560** kL
